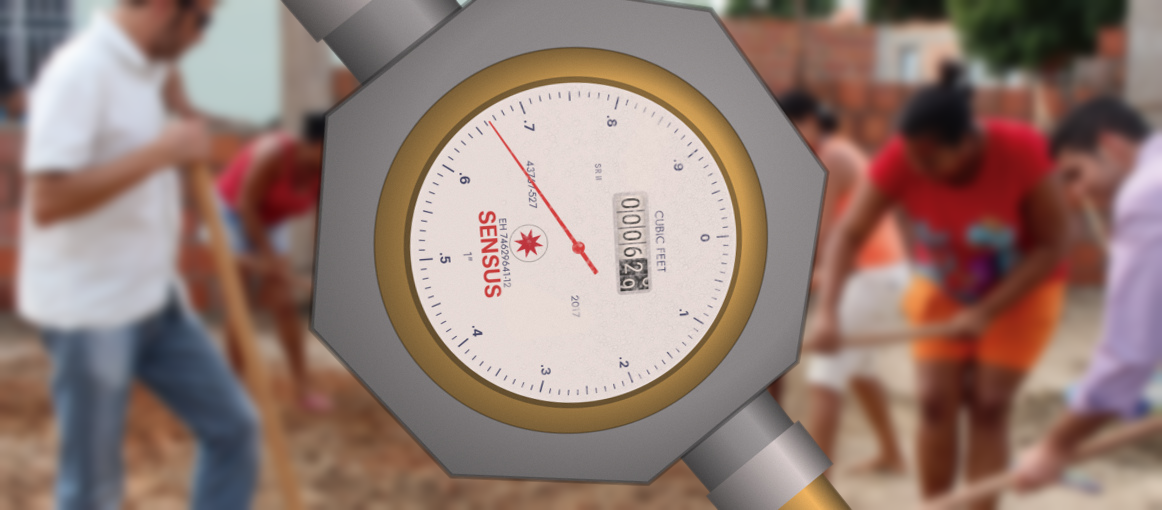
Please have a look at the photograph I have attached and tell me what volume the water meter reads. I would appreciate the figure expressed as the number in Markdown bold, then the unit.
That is **628.66** ft³
